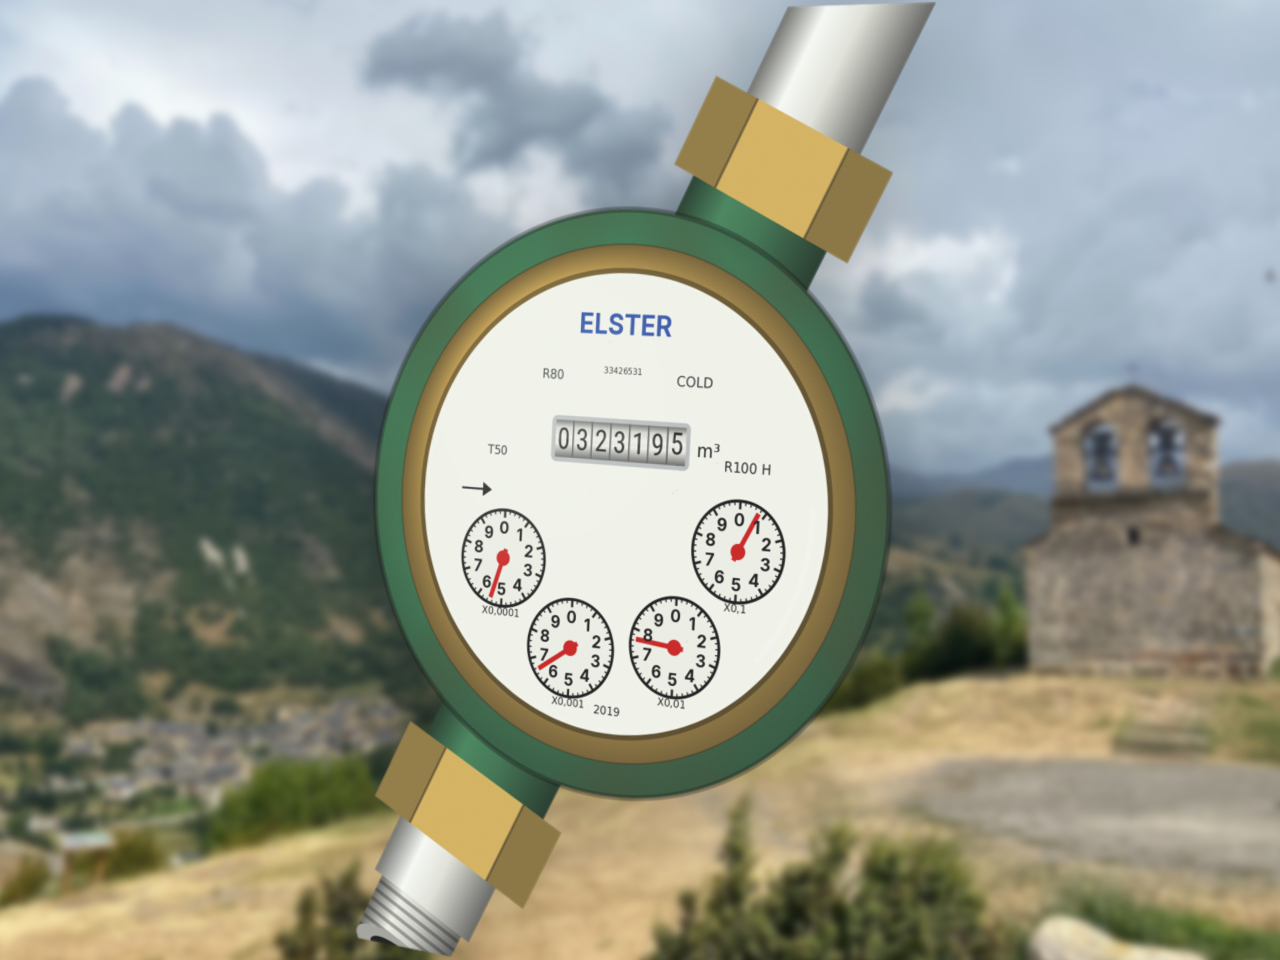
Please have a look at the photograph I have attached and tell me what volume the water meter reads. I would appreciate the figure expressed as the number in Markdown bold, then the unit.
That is **323195.0765** m³
